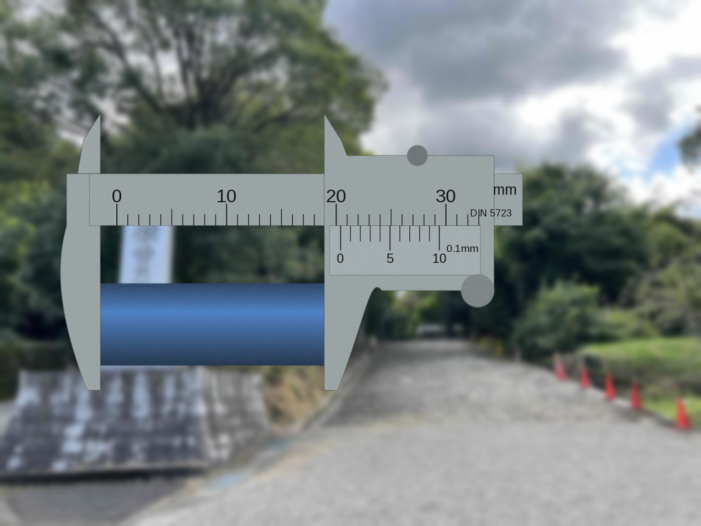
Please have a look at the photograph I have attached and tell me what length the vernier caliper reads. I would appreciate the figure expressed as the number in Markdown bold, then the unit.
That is **20.4** mm
